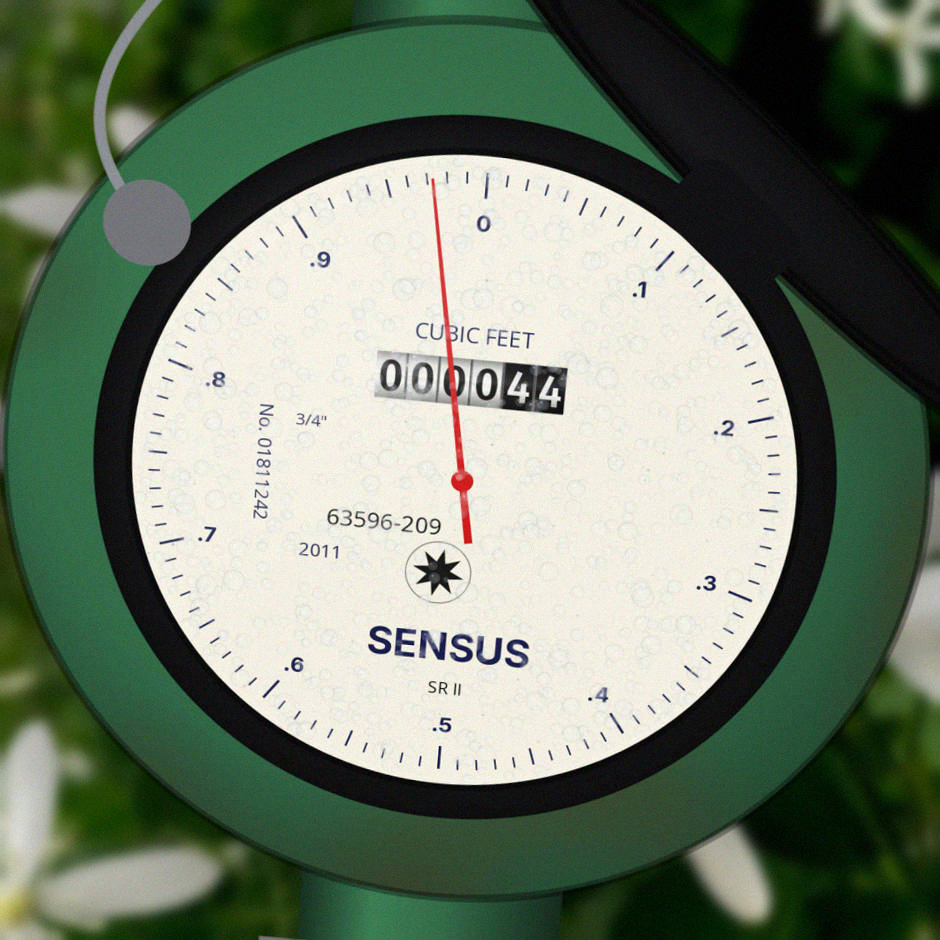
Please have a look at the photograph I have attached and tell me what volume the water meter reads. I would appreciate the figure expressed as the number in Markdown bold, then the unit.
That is **43.97** ft³
